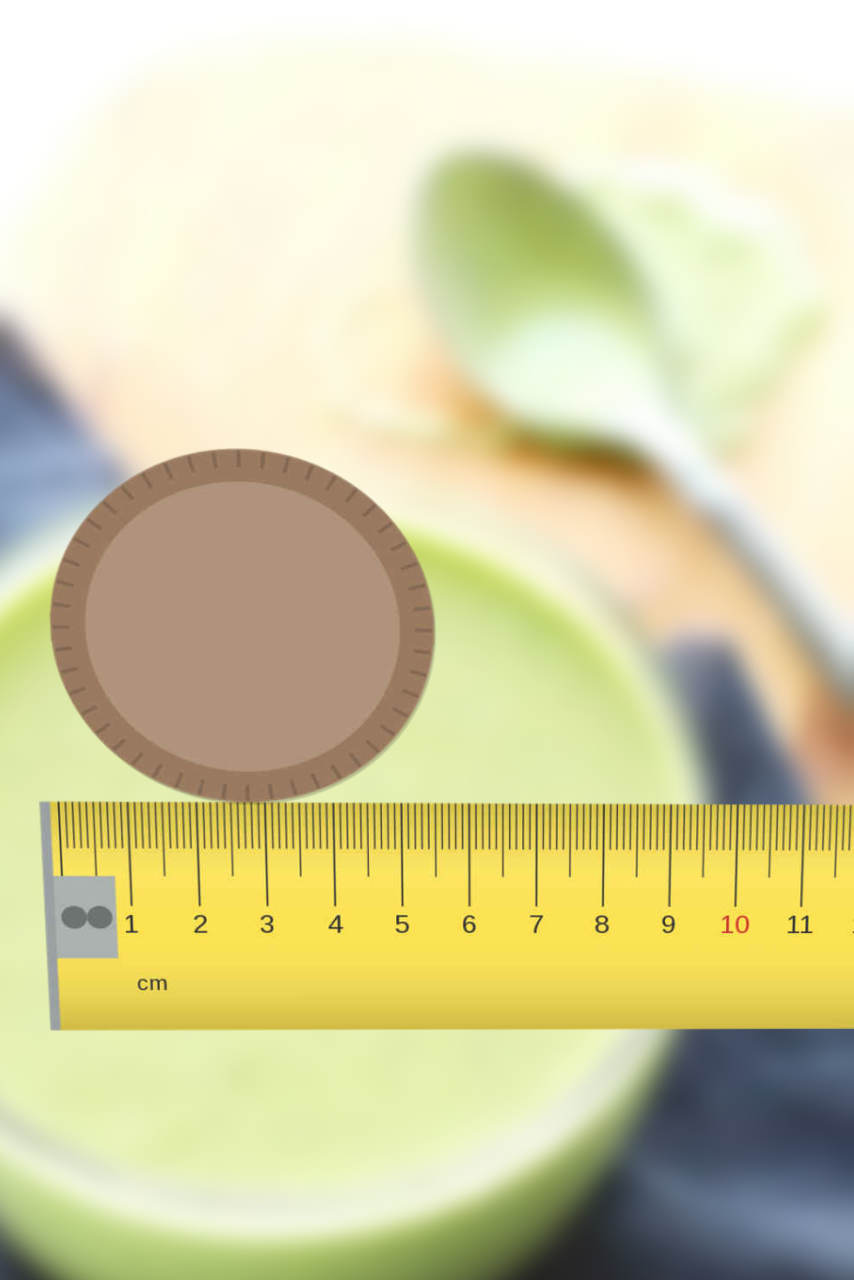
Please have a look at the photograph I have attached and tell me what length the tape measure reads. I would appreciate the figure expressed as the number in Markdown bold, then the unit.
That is **5.5** cm
